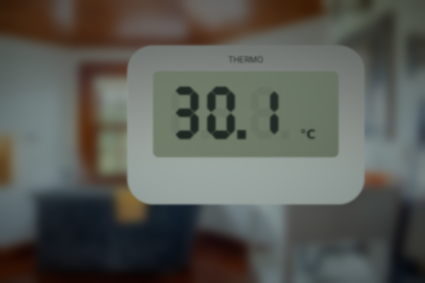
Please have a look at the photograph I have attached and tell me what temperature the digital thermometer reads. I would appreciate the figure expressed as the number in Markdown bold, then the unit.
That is **30.1** °C
